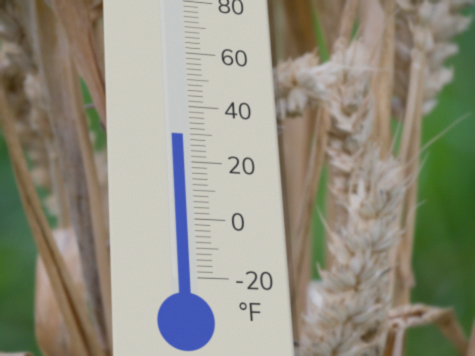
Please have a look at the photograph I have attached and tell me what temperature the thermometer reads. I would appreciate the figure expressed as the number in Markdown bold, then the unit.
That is **30** °F
